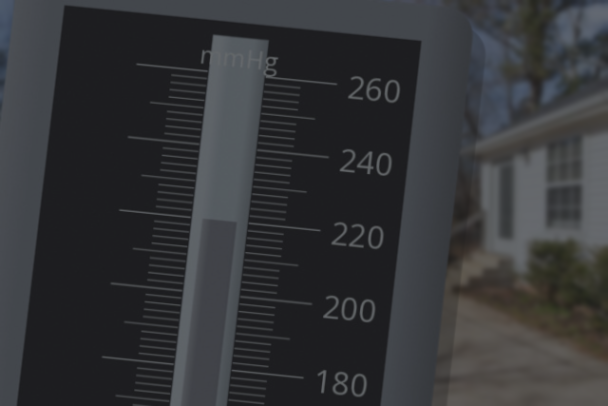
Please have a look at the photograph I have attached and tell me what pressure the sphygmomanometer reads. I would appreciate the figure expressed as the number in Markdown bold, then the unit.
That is **220** mmHg
